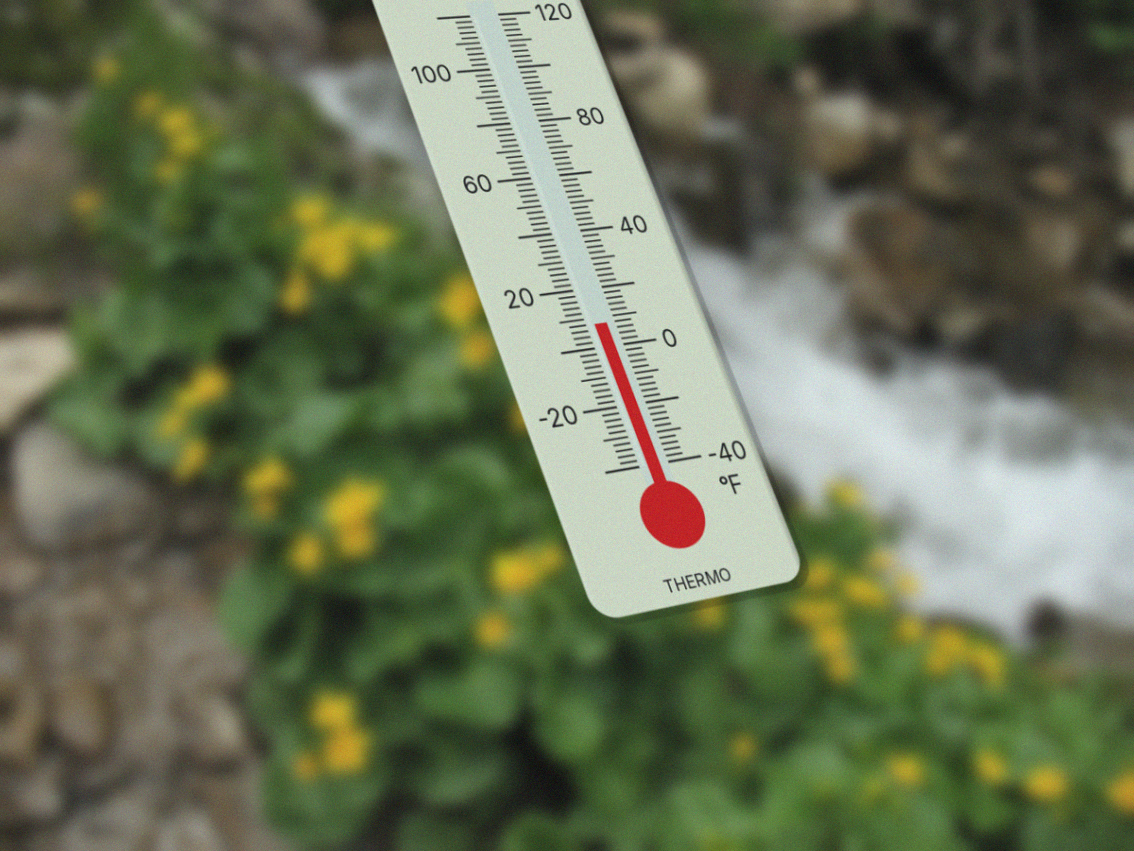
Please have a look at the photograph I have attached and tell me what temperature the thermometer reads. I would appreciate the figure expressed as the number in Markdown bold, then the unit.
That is **8** °F
